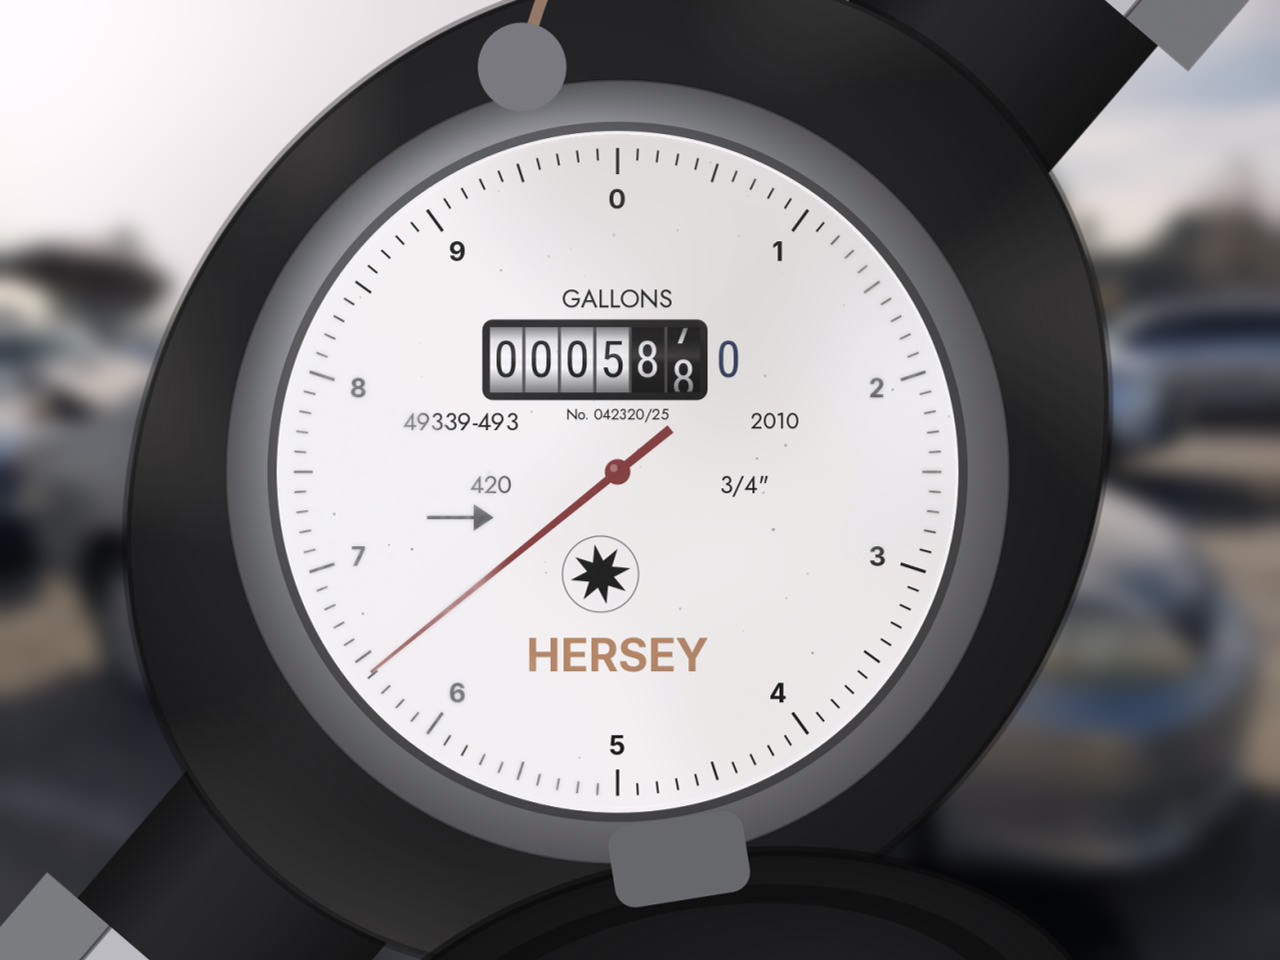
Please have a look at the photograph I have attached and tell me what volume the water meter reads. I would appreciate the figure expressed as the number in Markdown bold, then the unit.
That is **5876.4** gal
